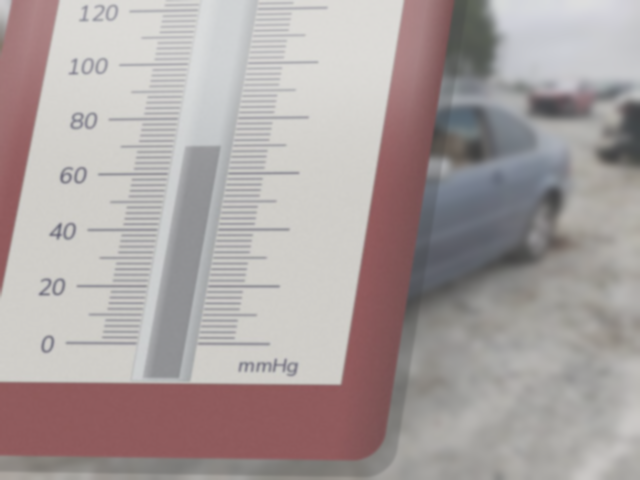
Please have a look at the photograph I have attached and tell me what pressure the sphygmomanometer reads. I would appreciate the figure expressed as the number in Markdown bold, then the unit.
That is **70** mmHg
